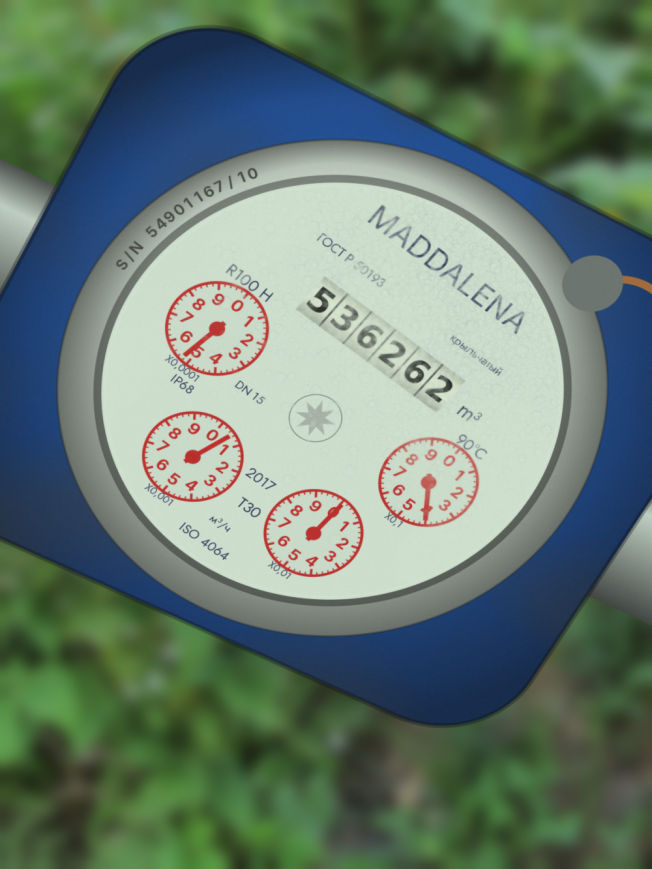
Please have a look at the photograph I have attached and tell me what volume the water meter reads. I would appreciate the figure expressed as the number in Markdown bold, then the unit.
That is **536262.4005** m³
